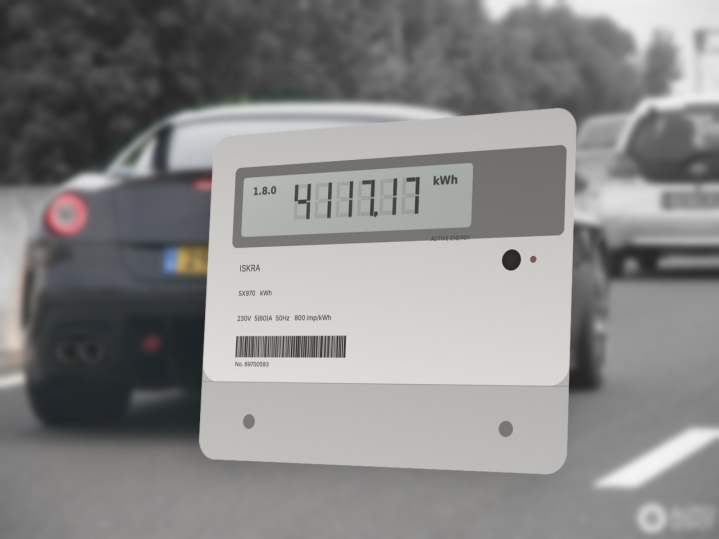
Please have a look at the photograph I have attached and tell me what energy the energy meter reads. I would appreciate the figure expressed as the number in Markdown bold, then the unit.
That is **4117.17** kWh
